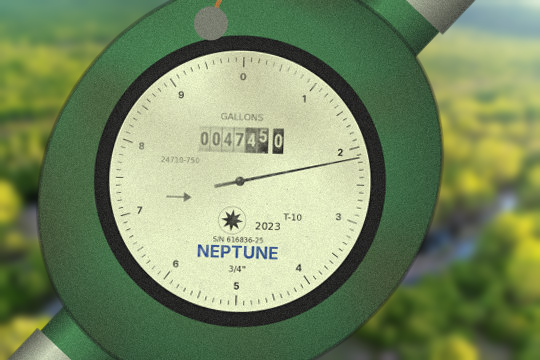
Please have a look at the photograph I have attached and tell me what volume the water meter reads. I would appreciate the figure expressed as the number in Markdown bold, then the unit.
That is **47452.1** gal
